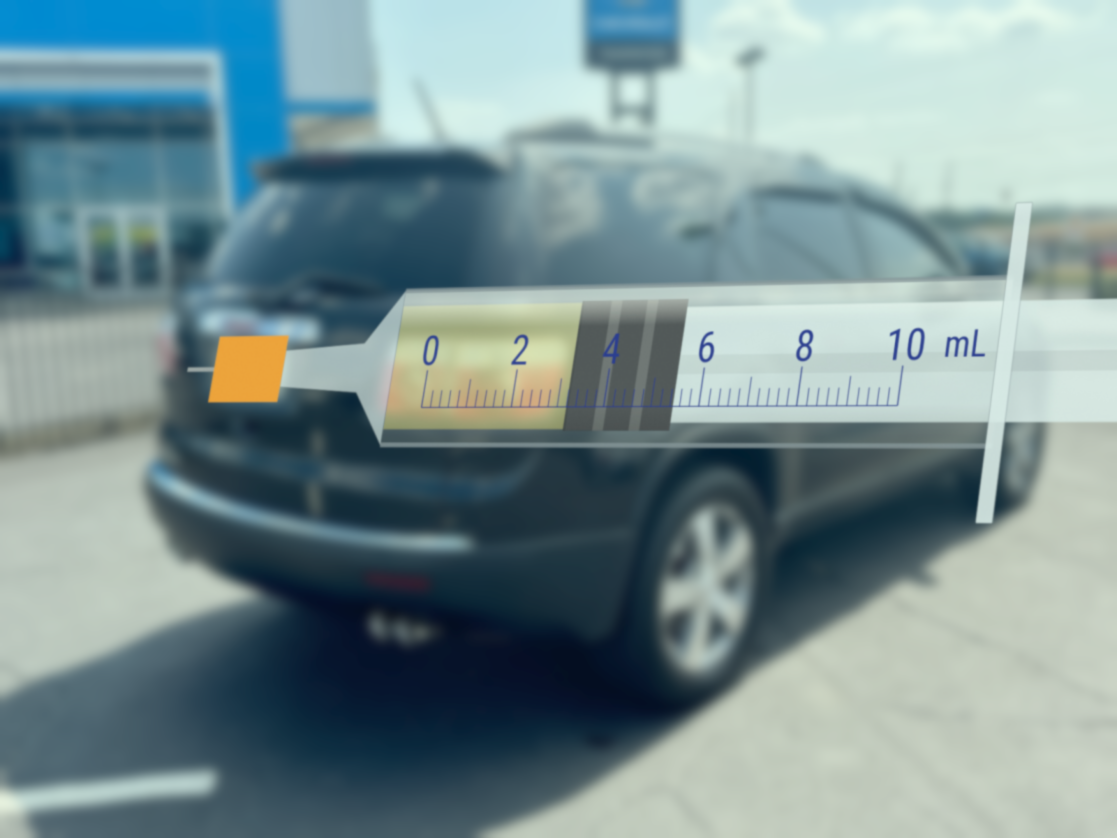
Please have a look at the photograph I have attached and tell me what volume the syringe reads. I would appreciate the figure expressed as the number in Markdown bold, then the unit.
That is **3.2** mL
